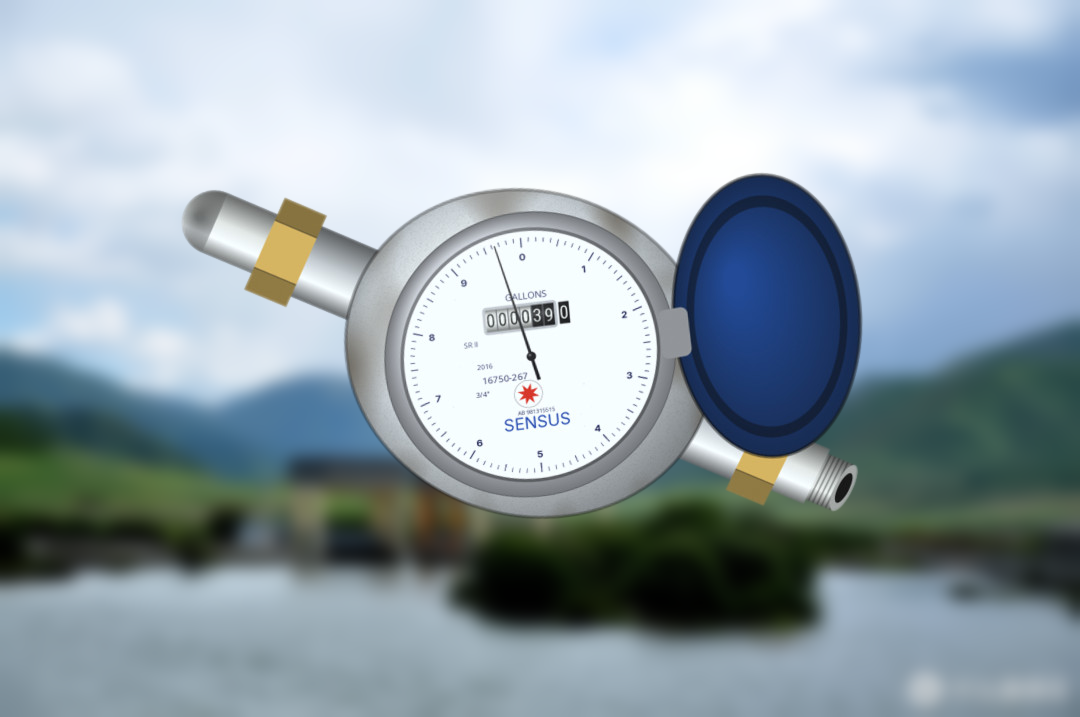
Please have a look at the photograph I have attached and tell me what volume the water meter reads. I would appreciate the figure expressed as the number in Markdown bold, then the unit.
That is **389.6** gal
